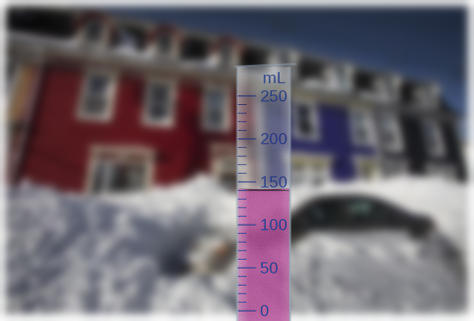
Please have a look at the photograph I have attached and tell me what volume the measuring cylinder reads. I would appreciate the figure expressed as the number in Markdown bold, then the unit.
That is **140** mL
